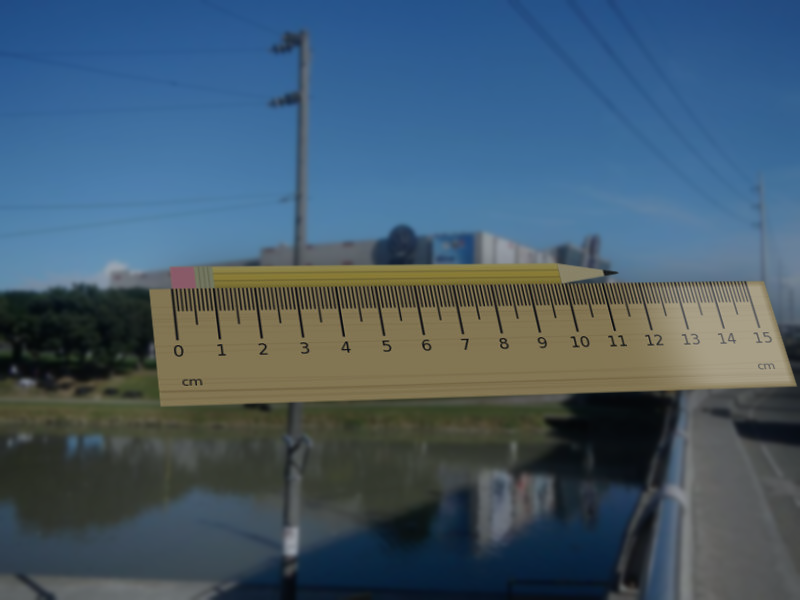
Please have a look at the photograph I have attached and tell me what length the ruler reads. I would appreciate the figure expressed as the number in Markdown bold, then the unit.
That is **11.5** cm
